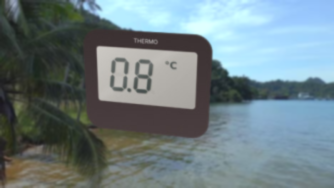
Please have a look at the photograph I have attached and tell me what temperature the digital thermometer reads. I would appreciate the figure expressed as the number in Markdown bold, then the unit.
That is **0.8** °C
